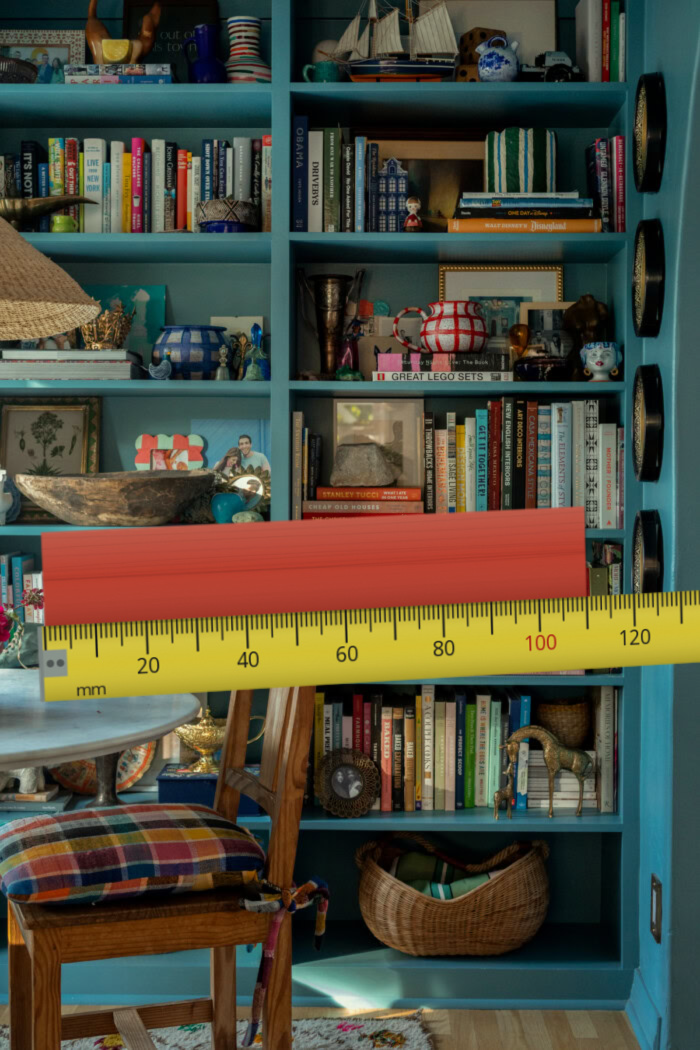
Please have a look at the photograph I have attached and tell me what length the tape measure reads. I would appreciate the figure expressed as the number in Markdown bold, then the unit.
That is **110** mm
